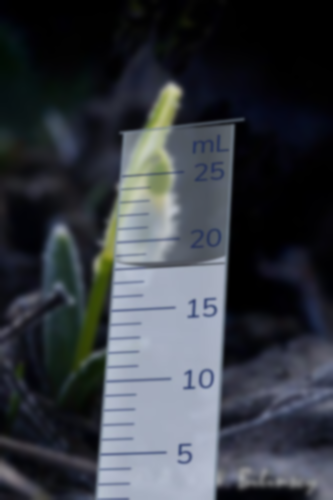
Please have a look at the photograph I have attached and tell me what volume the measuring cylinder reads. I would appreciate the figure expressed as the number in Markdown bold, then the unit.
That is **18** mL
